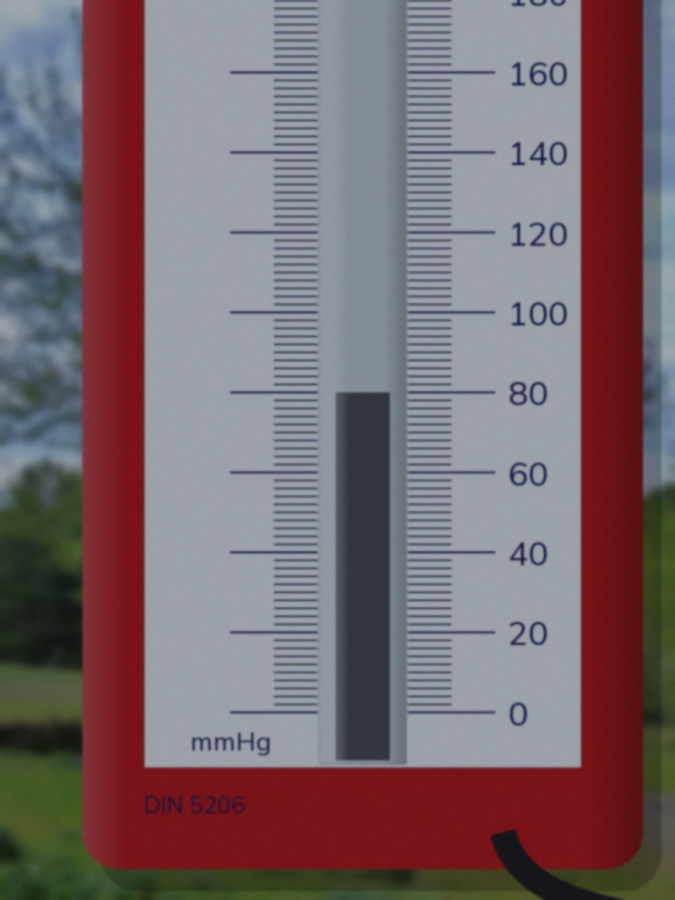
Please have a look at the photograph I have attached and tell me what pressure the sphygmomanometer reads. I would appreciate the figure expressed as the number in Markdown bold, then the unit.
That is **80** mmHg
